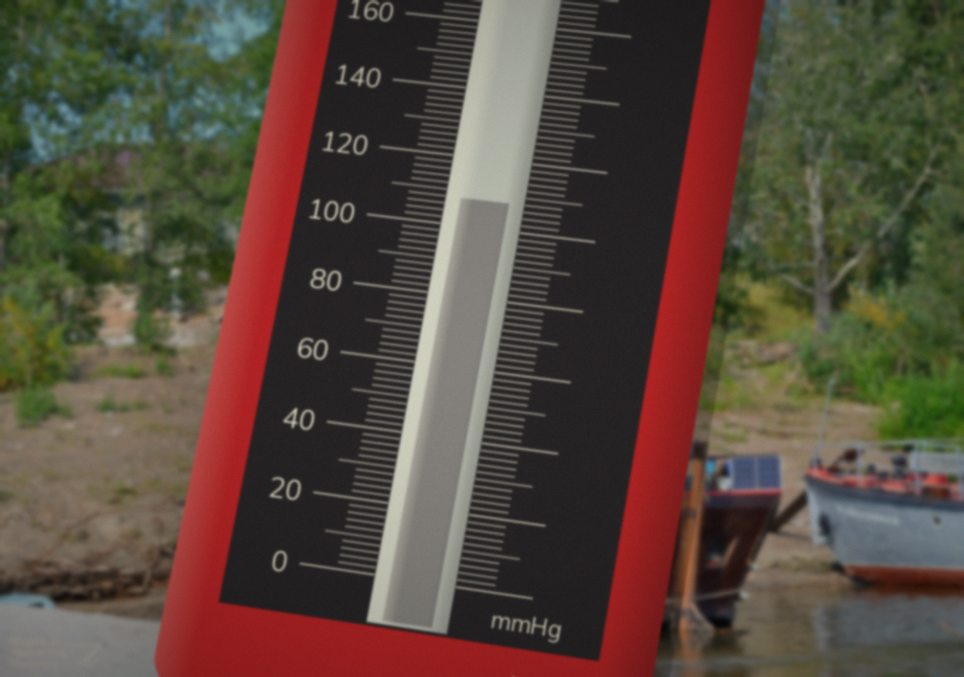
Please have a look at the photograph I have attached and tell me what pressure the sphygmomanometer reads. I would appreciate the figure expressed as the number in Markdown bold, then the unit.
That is **108** mmHg
